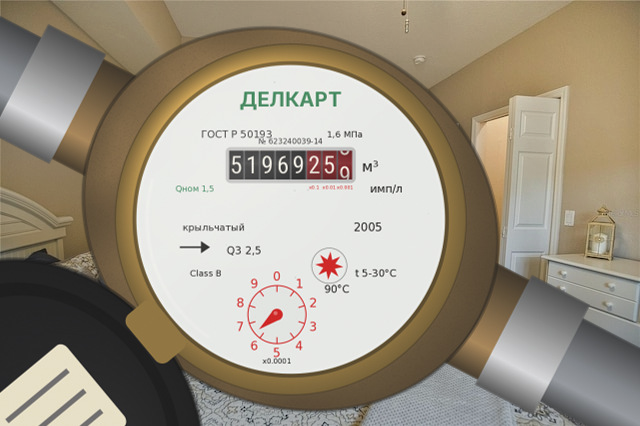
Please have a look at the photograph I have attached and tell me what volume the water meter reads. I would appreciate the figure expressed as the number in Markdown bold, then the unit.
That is **51969.2586** m³
